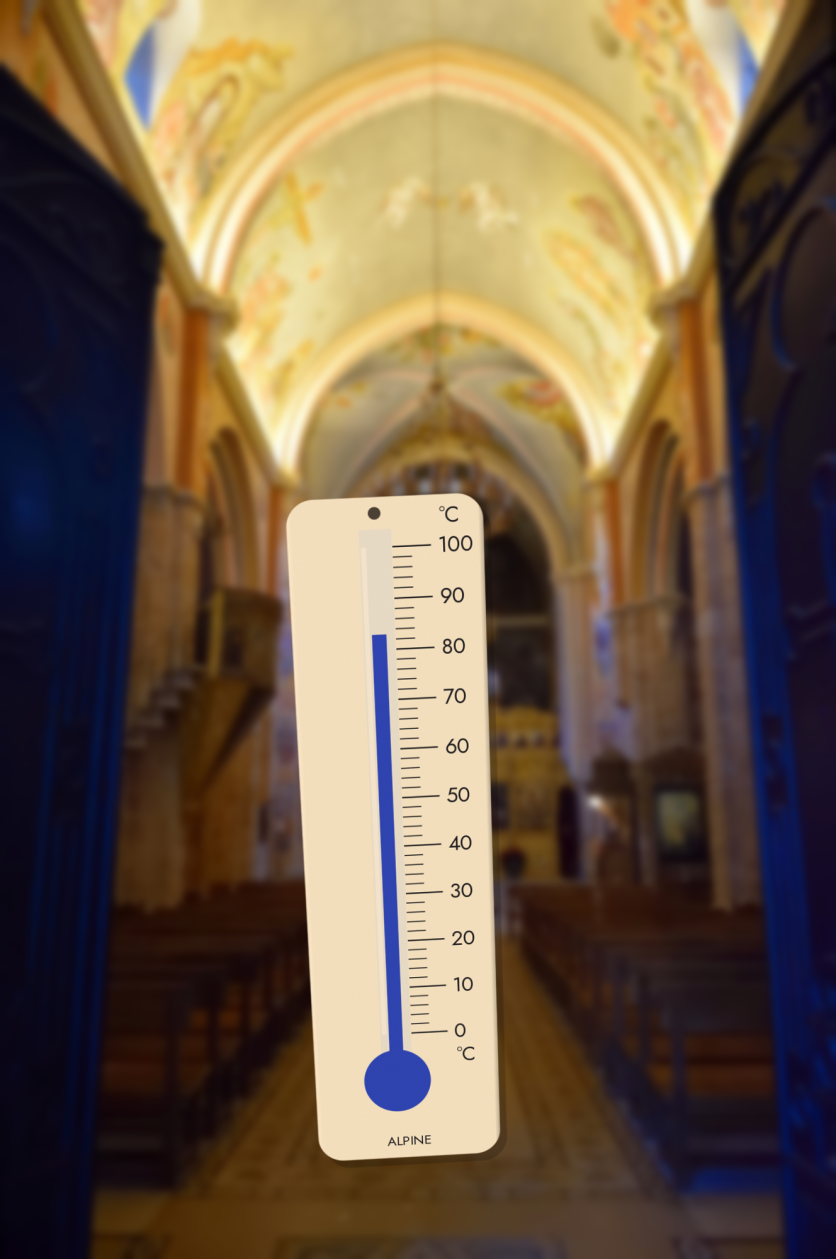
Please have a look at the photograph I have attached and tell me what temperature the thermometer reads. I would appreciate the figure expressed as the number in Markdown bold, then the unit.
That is **83** °C
